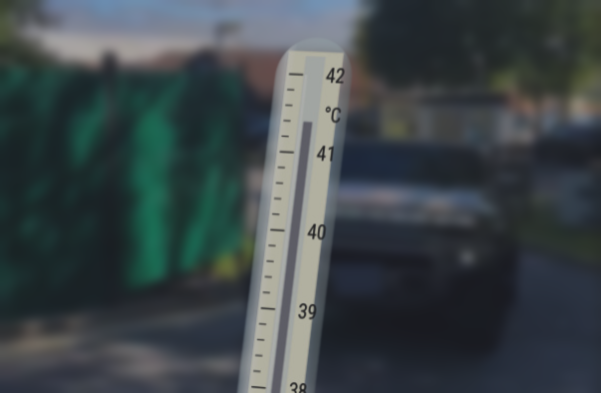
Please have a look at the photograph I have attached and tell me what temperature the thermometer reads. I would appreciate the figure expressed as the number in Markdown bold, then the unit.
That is **41.4** °C
